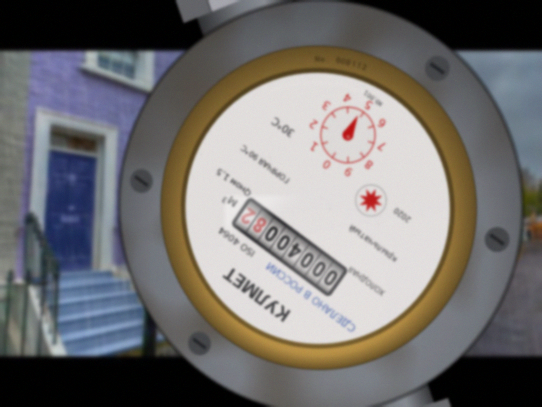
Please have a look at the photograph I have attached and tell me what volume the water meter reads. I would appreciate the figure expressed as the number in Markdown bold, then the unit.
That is **400.824** m³
